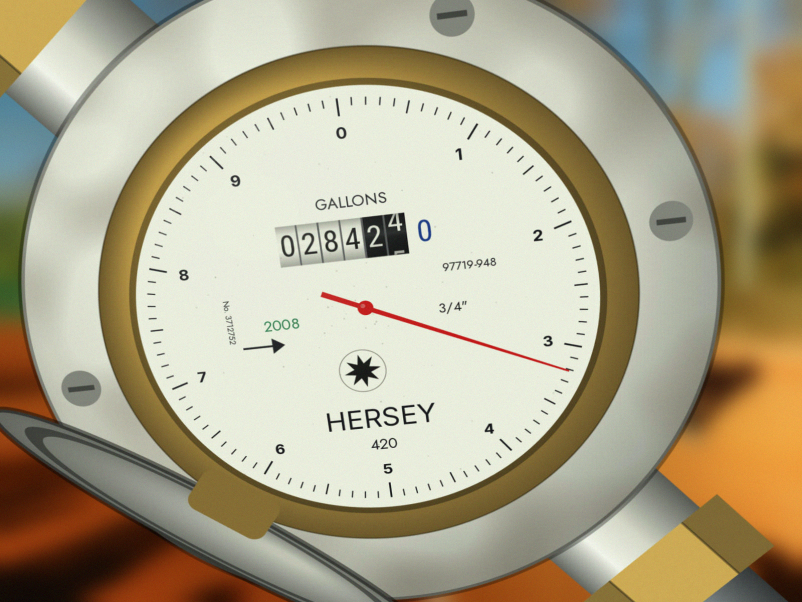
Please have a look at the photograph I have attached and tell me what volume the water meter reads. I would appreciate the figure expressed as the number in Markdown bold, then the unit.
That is **284243.2** gal
